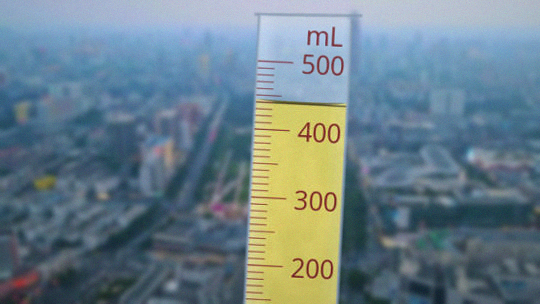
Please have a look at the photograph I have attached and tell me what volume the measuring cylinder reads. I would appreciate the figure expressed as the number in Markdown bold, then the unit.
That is **440** mL
